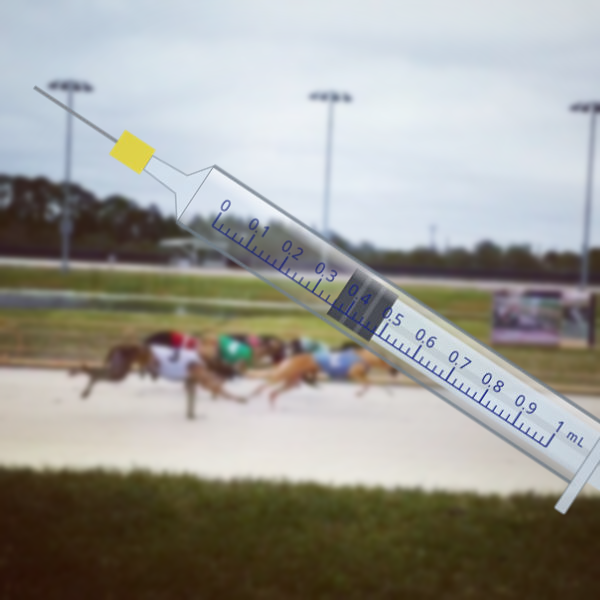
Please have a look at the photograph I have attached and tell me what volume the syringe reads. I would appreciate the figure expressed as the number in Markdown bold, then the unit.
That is **0.36** mL
